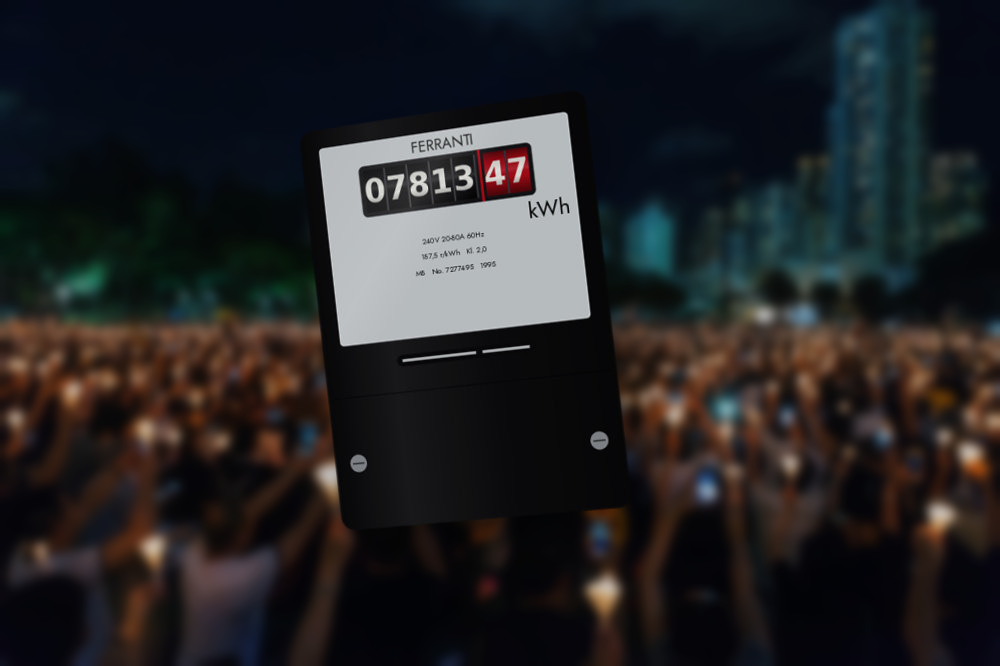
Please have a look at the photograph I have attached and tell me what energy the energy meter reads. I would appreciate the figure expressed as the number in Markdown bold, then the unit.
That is **7813.47** kWh
